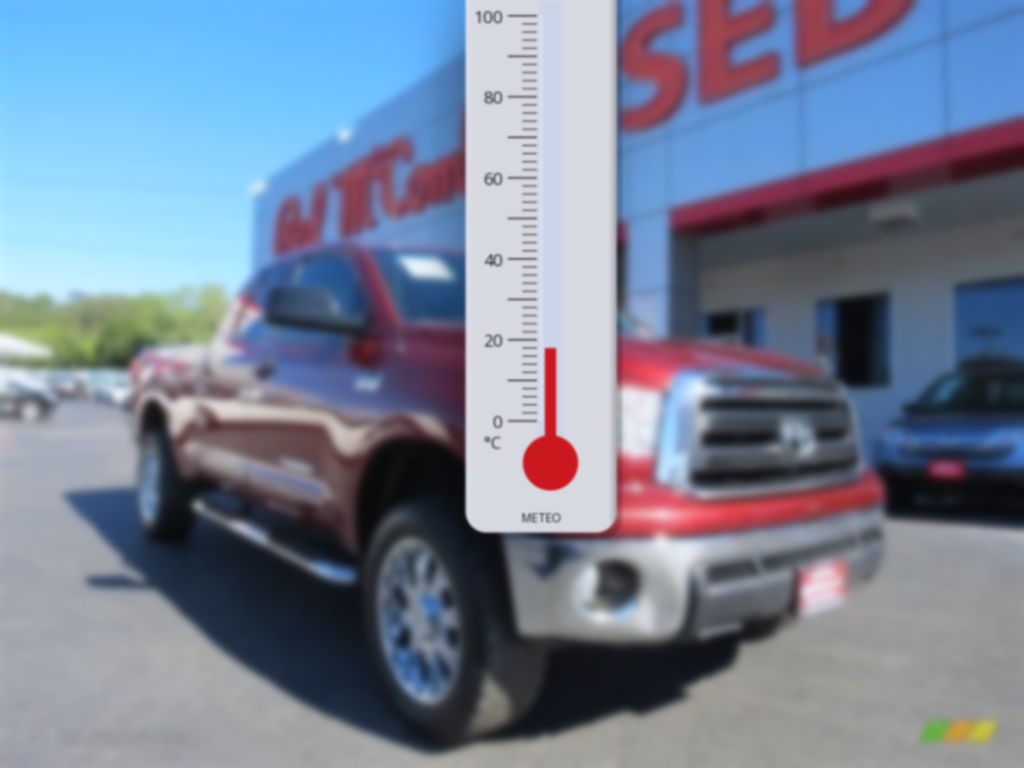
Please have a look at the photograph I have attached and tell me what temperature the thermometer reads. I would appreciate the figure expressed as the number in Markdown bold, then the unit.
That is **18** °C
